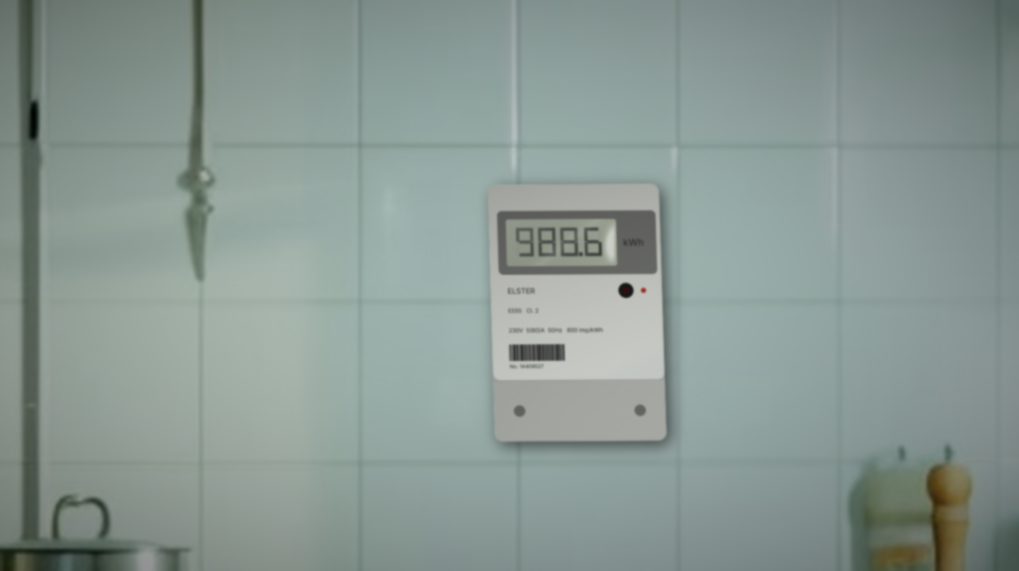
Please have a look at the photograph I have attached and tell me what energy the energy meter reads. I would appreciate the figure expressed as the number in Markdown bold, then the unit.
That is **988.6** kWh
